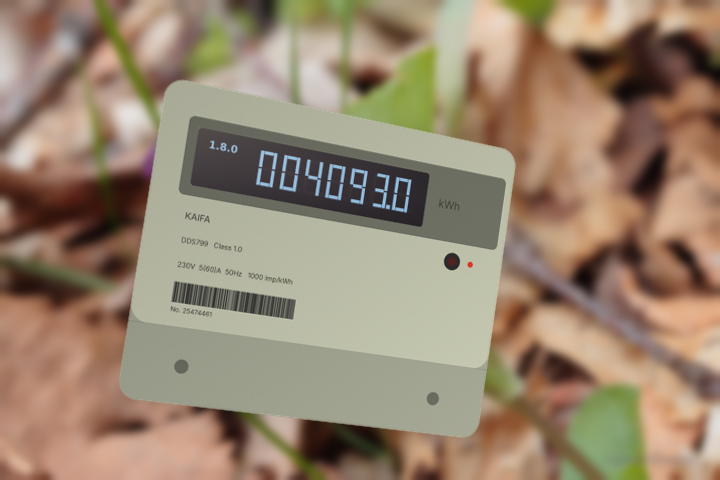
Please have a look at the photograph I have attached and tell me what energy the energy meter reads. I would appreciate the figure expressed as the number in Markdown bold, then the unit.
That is **4093.0** kWh
